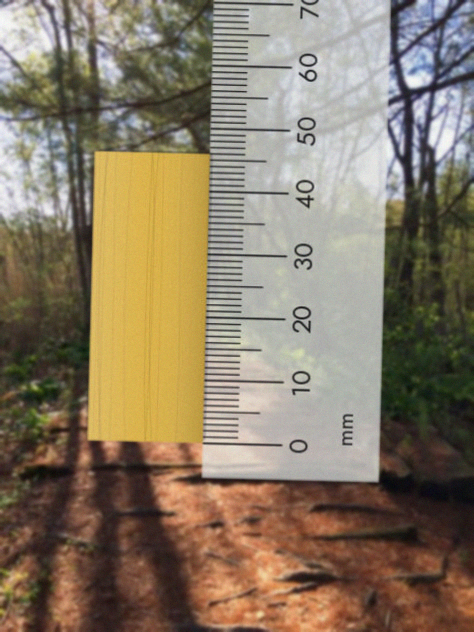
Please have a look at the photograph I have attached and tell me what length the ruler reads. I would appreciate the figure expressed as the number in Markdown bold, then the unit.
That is **46** mm
